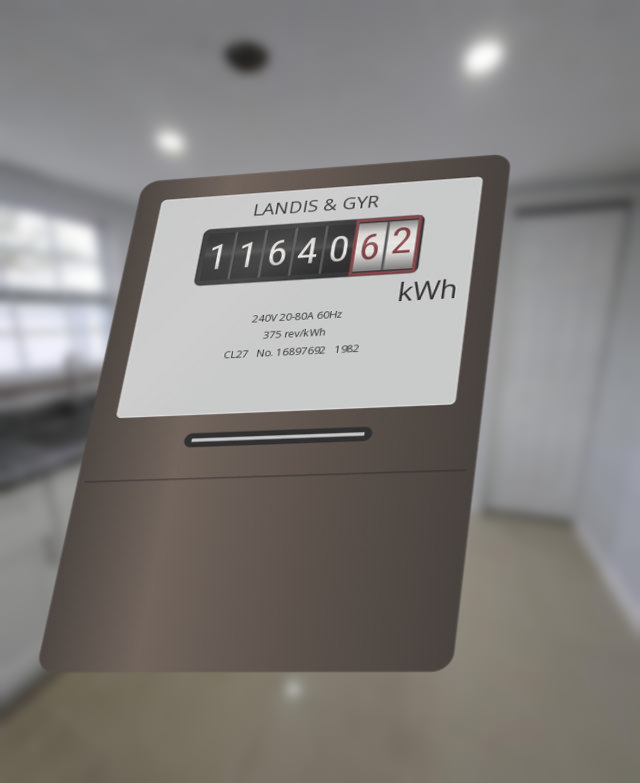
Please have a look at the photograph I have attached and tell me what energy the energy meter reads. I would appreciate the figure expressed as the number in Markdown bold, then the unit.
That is **11640.62** kWh
